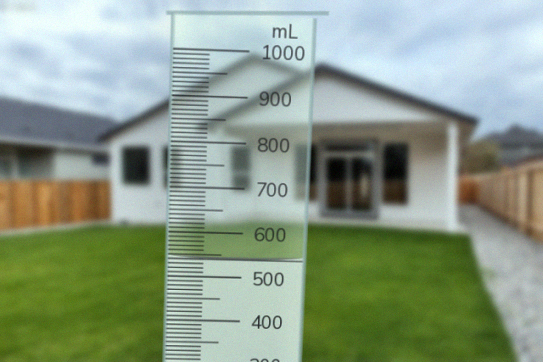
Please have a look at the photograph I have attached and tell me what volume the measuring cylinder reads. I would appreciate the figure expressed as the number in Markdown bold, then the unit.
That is **540** mL
